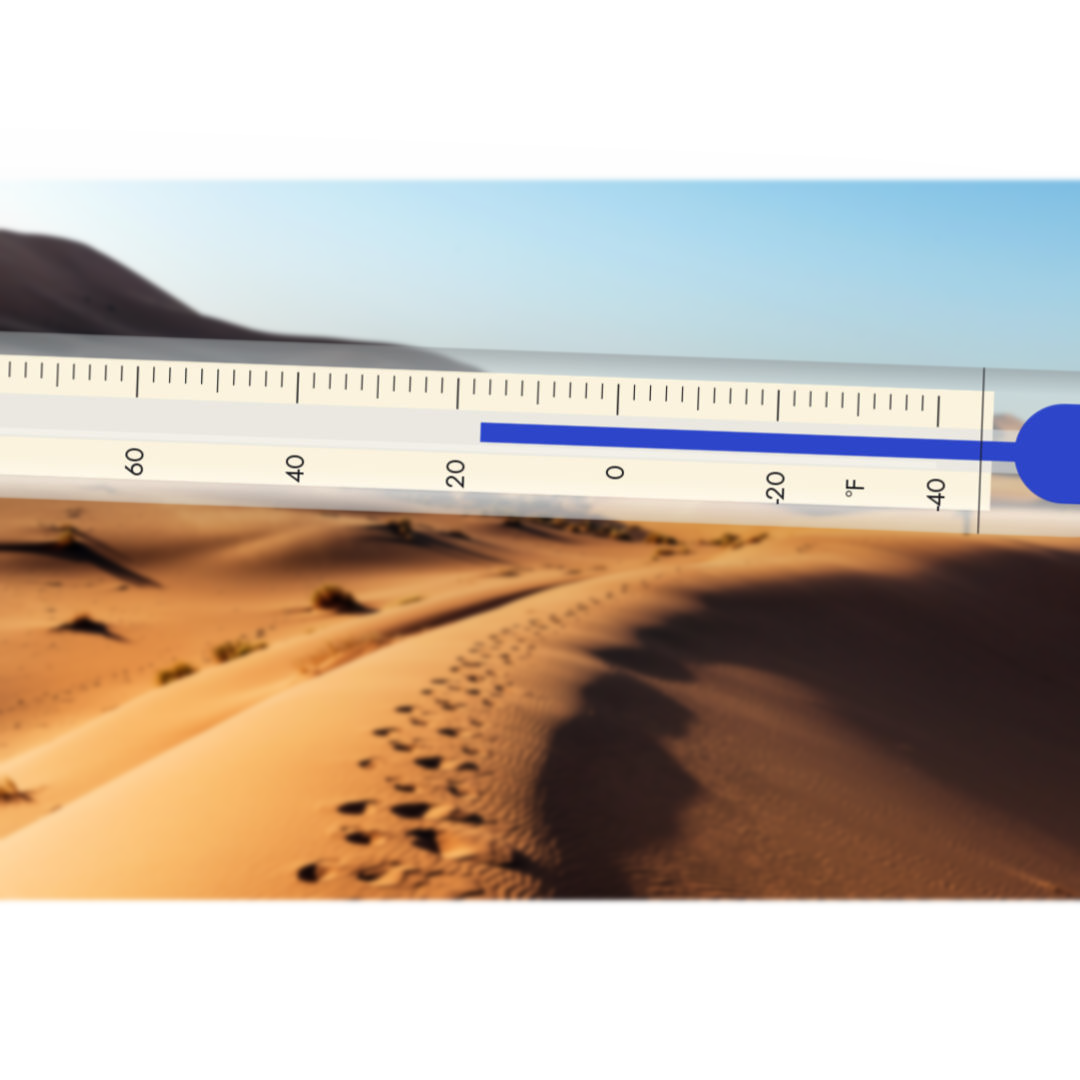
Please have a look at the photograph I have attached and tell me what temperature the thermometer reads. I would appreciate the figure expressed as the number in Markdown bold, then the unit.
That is **17** °F
